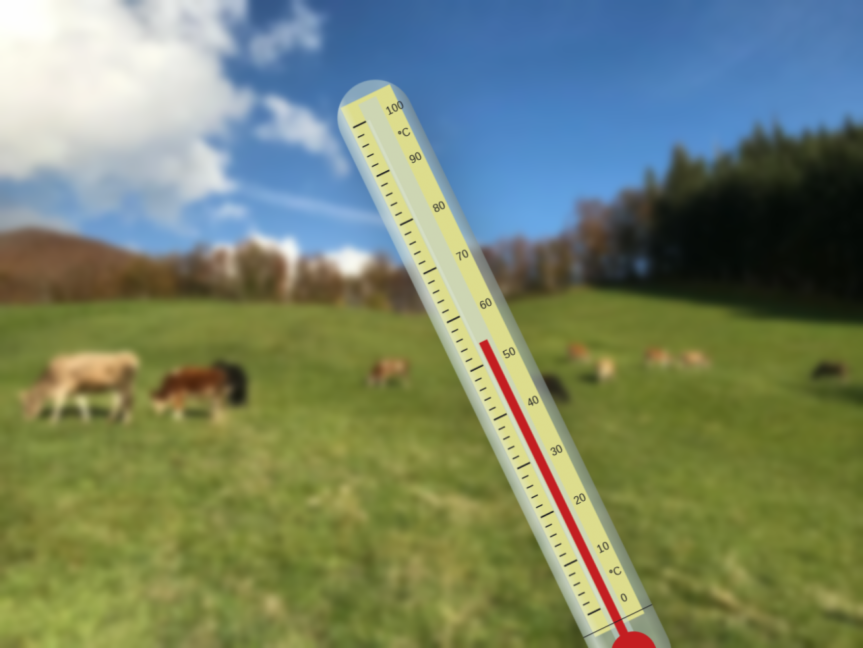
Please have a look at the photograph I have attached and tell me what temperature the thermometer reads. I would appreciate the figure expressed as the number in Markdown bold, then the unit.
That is **54** °C
